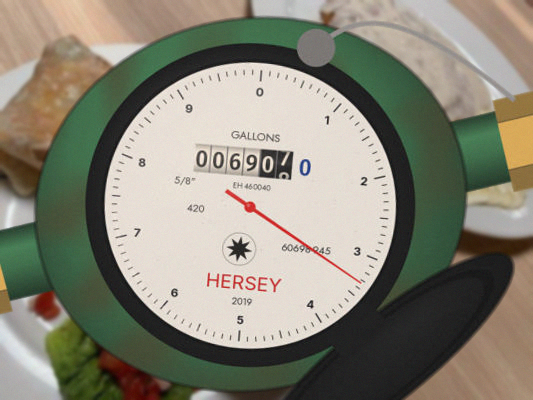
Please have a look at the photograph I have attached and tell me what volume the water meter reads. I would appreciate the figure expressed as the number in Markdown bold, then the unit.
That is **69073.3** gal
